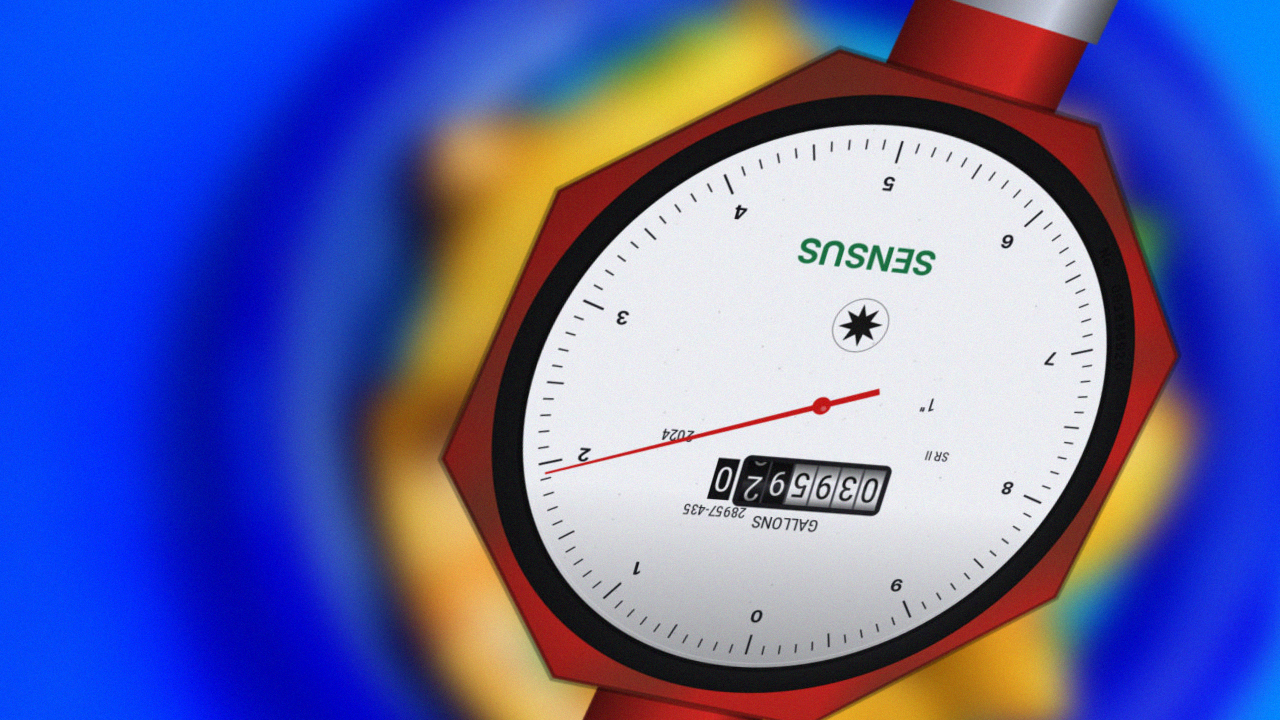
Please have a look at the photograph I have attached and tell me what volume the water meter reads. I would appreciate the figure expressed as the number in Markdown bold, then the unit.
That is **395921.9** gal
